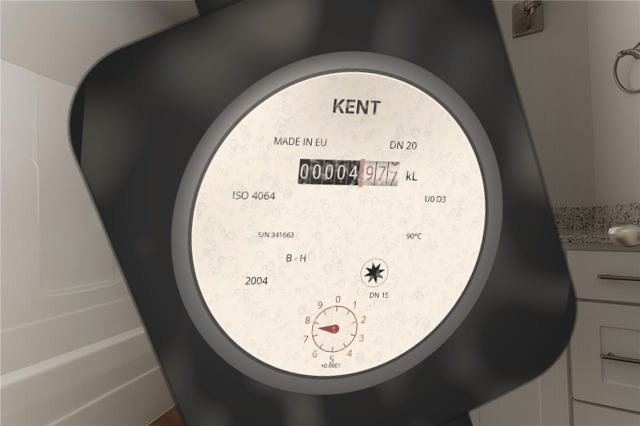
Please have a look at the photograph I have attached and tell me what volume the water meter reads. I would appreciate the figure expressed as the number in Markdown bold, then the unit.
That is **4.9767** kL
